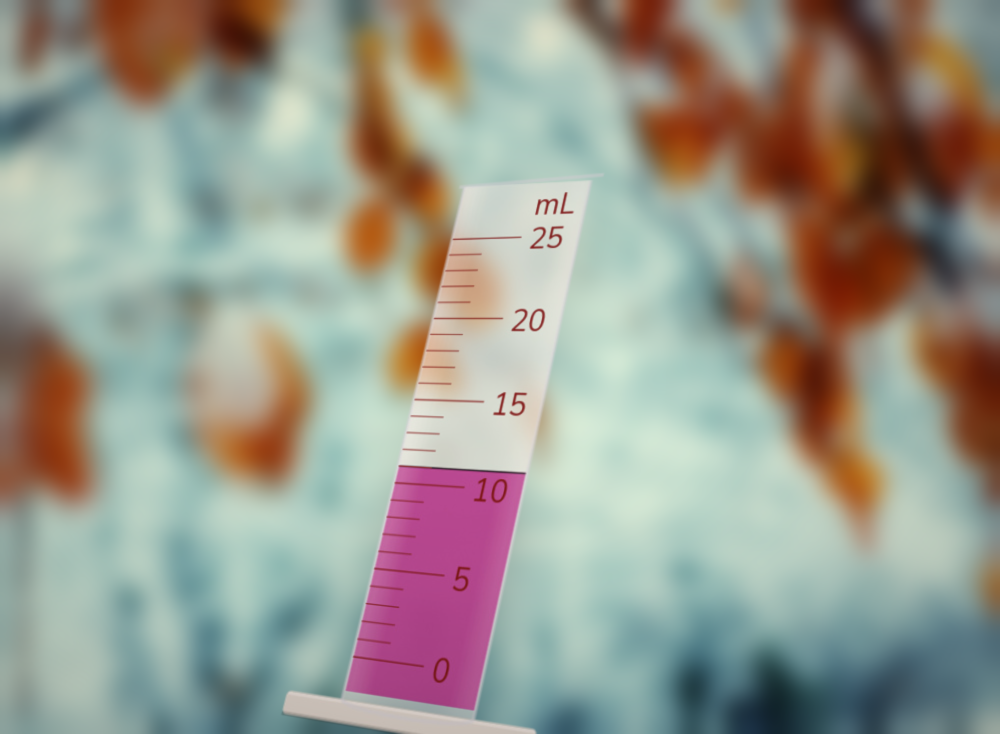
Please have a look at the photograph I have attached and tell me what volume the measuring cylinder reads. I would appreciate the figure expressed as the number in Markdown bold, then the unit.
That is **11** mL
